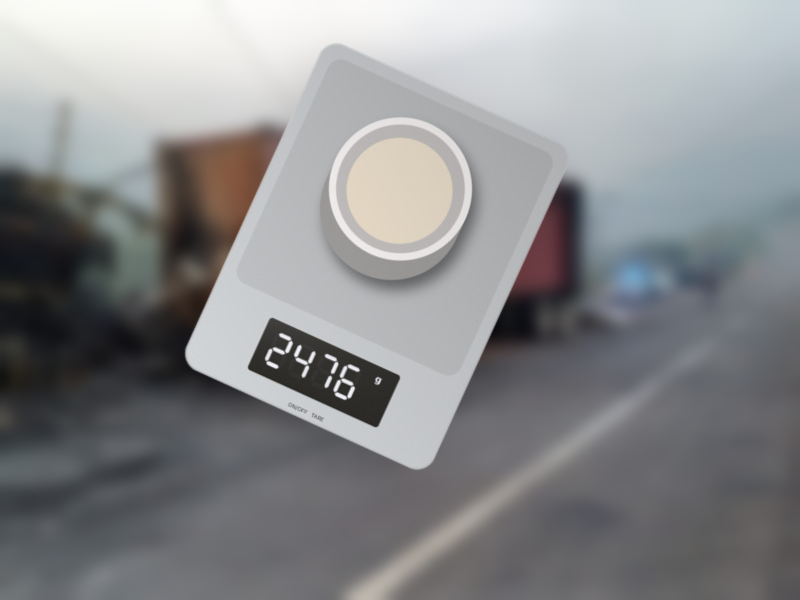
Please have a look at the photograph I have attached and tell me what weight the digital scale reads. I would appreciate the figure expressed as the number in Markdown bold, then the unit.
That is **2476** g
